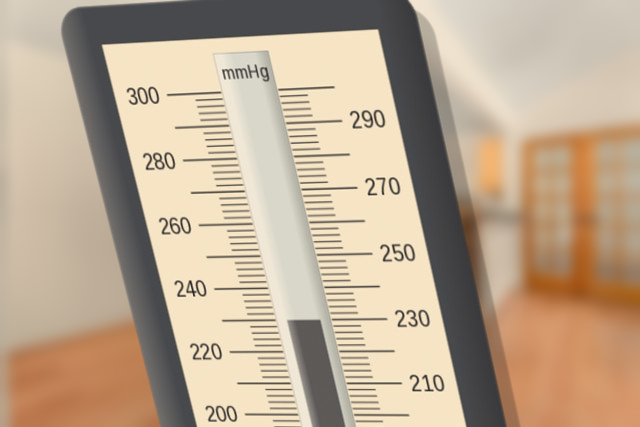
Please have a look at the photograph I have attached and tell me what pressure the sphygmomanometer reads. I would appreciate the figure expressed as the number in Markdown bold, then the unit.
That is **230** mmHg
